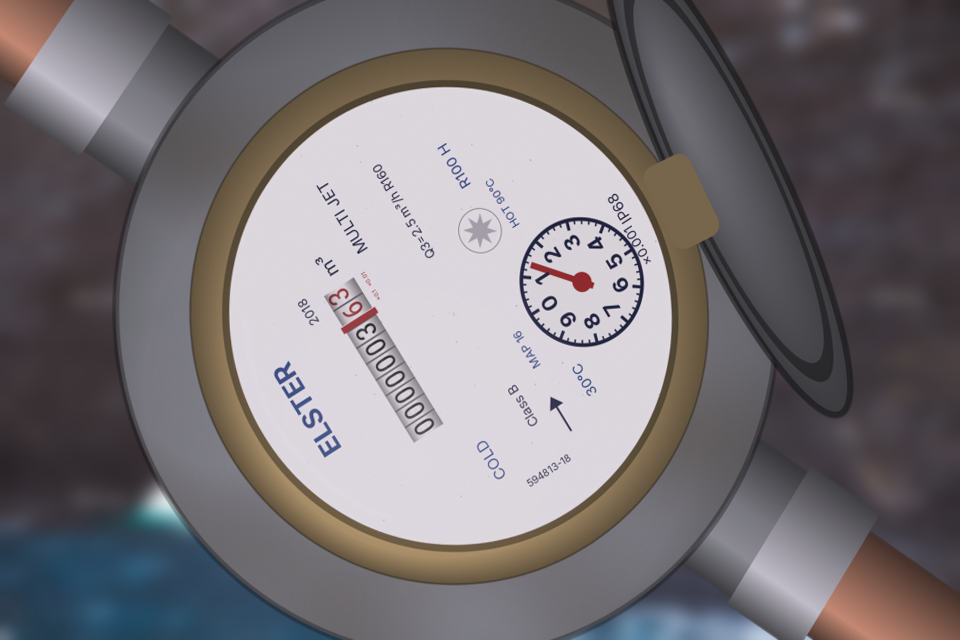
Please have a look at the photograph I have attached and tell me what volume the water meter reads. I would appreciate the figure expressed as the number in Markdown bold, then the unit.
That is **3.631** m³
